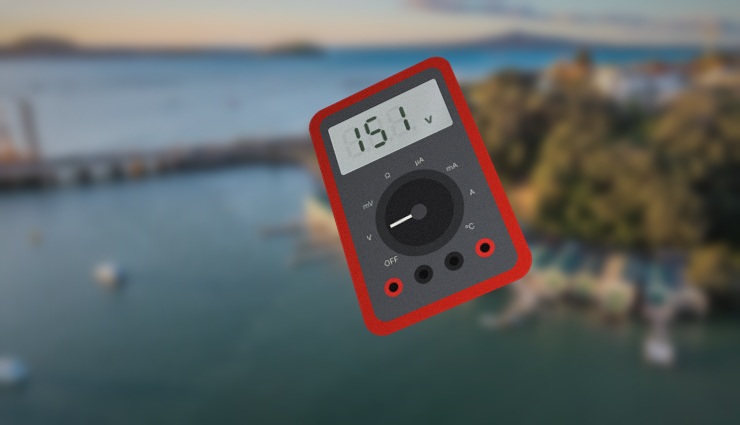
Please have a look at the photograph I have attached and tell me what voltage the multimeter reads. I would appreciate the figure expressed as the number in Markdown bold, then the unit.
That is **151** V
